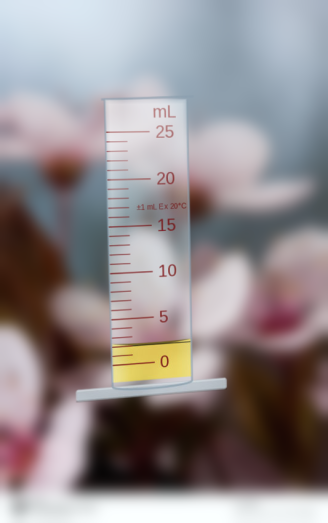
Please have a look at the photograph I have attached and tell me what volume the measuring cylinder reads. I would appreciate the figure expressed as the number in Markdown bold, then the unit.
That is **2** mL
